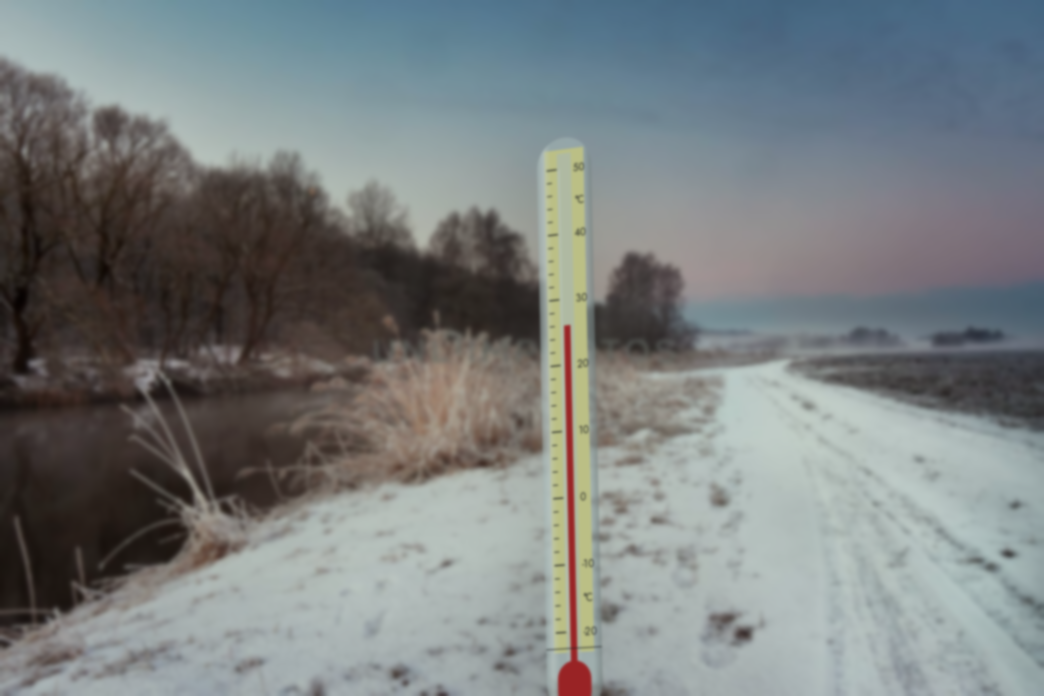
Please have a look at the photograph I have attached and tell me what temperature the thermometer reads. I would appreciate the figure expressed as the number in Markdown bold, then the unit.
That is **26** °C
